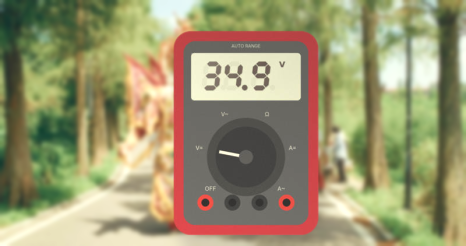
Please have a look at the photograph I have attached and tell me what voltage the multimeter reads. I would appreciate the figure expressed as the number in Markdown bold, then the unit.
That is **34.9** V
